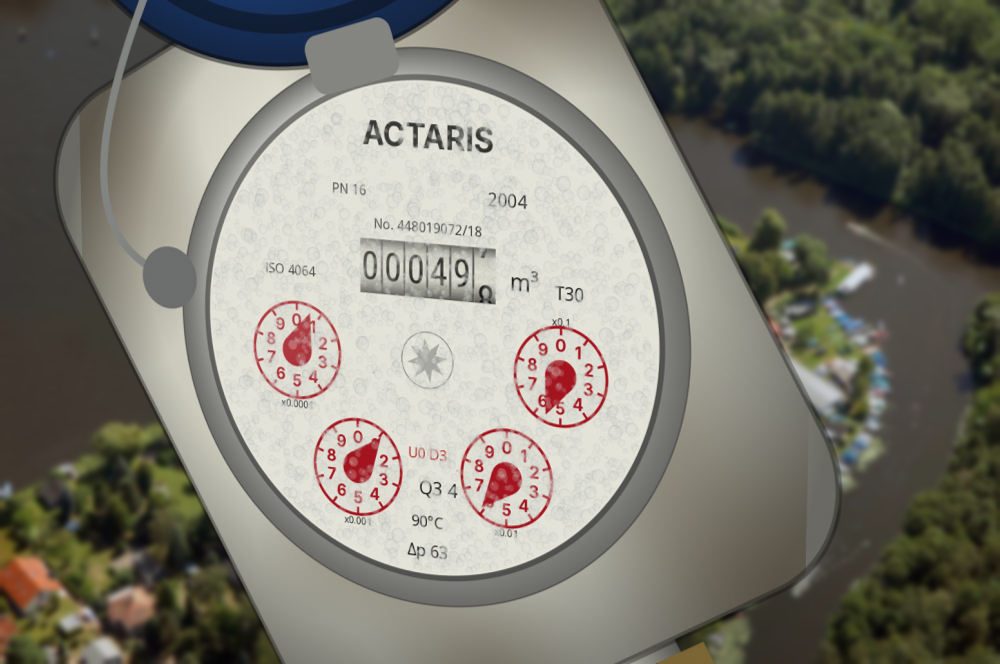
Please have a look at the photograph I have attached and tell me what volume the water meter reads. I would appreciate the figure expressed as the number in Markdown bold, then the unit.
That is **497.5610** m³
